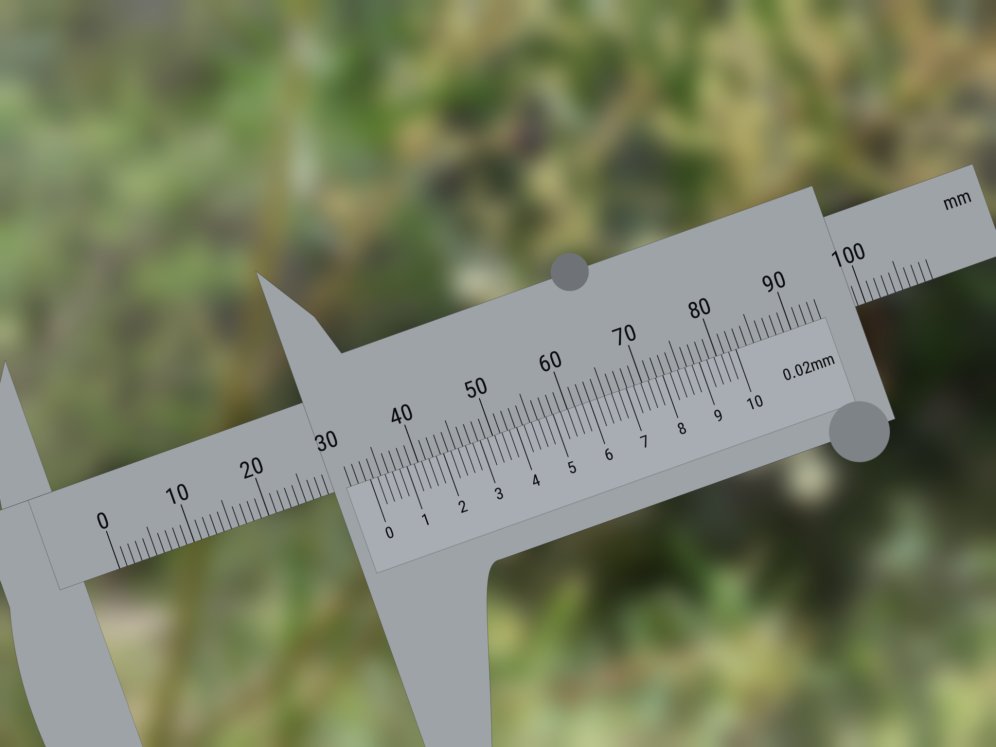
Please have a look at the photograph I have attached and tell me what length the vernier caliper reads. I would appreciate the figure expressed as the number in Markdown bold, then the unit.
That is **33.6** mm
